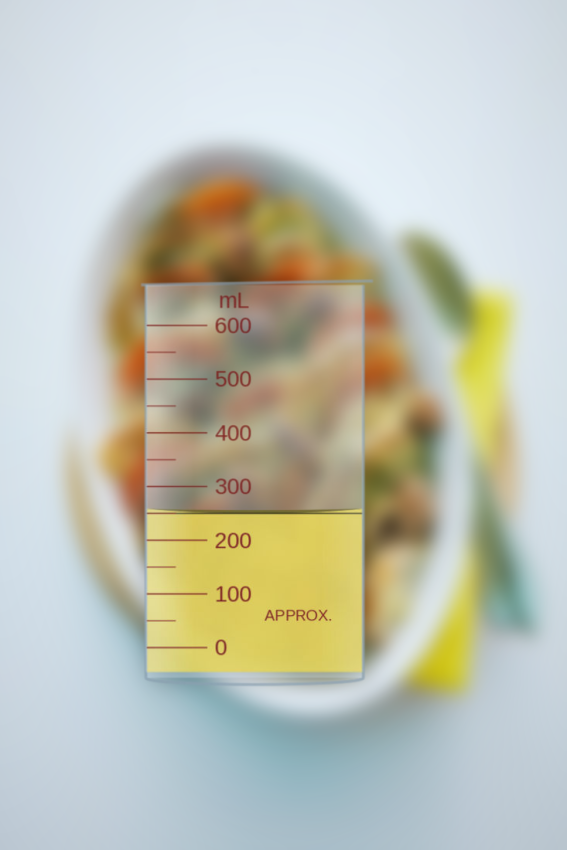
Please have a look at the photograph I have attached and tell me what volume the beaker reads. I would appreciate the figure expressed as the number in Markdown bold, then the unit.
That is **250** mL
